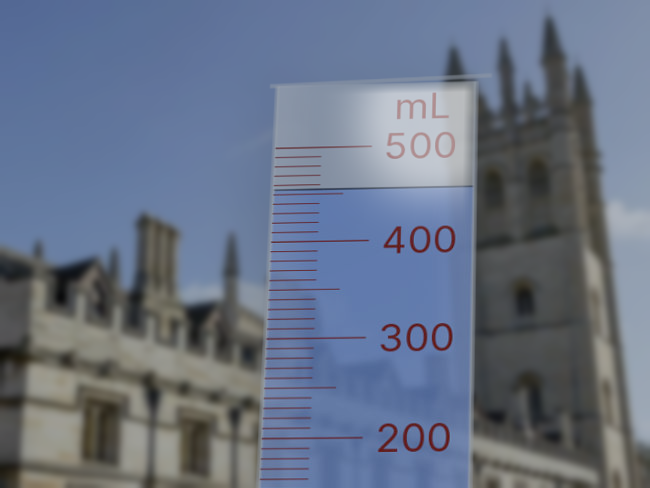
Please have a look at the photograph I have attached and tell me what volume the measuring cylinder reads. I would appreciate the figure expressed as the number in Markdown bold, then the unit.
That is **455** mL
